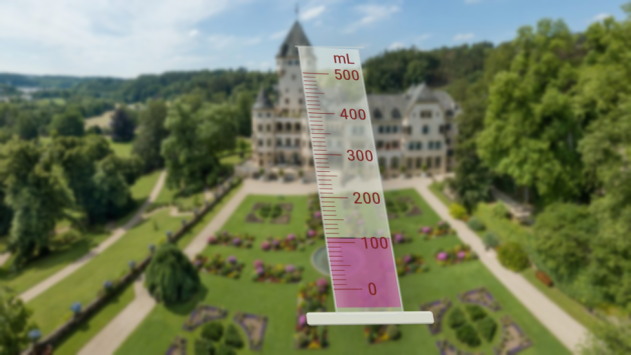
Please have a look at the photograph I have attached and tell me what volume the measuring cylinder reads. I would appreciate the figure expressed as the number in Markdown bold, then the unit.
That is **110** mL
